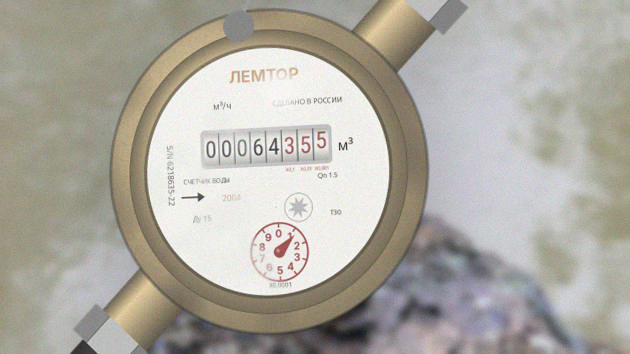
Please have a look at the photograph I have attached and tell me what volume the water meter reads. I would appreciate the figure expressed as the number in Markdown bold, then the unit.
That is **64.3551** m³
